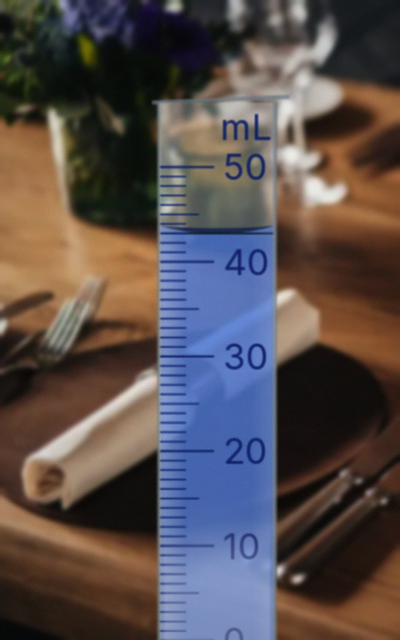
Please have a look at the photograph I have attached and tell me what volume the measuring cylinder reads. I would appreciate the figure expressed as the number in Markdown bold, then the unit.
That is **43** mL
